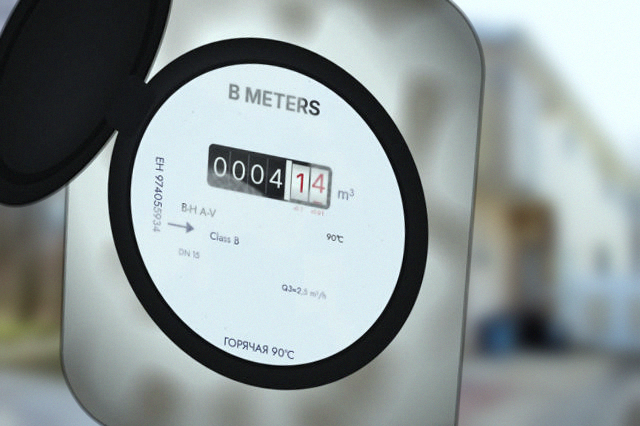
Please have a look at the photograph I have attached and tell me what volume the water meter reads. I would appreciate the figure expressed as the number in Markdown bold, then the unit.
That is **4.14** m³
